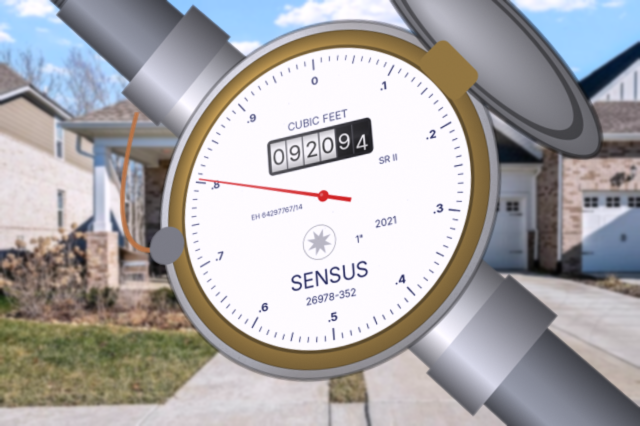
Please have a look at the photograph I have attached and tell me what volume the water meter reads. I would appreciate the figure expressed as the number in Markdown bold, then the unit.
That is **92093.80** ft³
